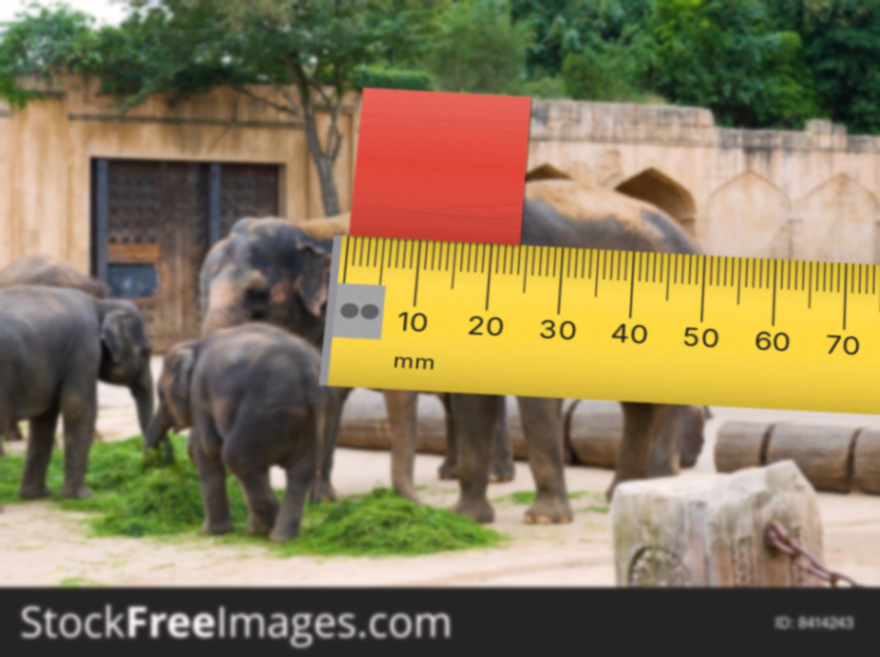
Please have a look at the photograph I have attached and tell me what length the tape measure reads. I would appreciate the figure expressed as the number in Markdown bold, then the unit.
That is **24** mm
